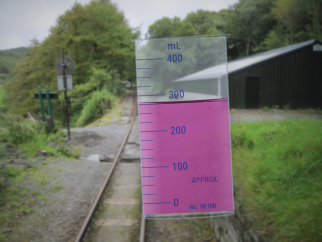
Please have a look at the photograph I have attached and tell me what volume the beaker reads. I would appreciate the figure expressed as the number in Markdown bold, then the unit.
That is **275** mL
